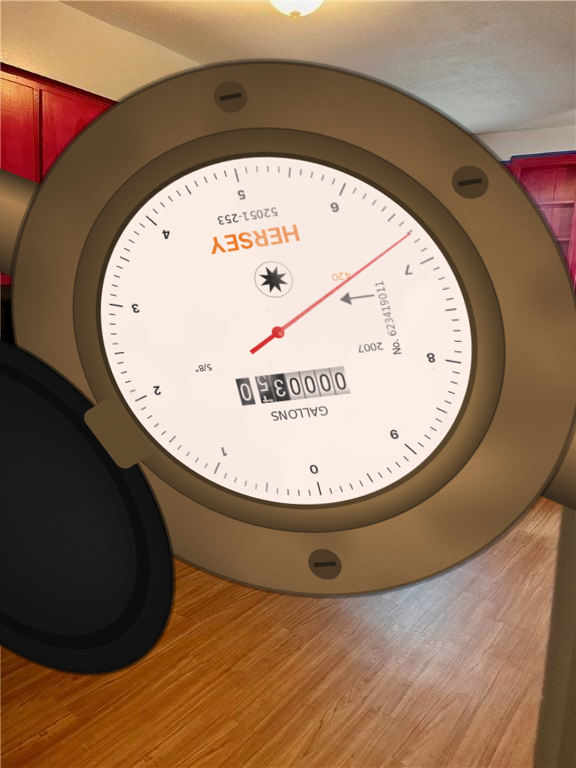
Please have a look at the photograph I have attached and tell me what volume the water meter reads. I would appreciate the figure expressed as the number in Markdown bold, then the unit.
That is **346.7** gal
